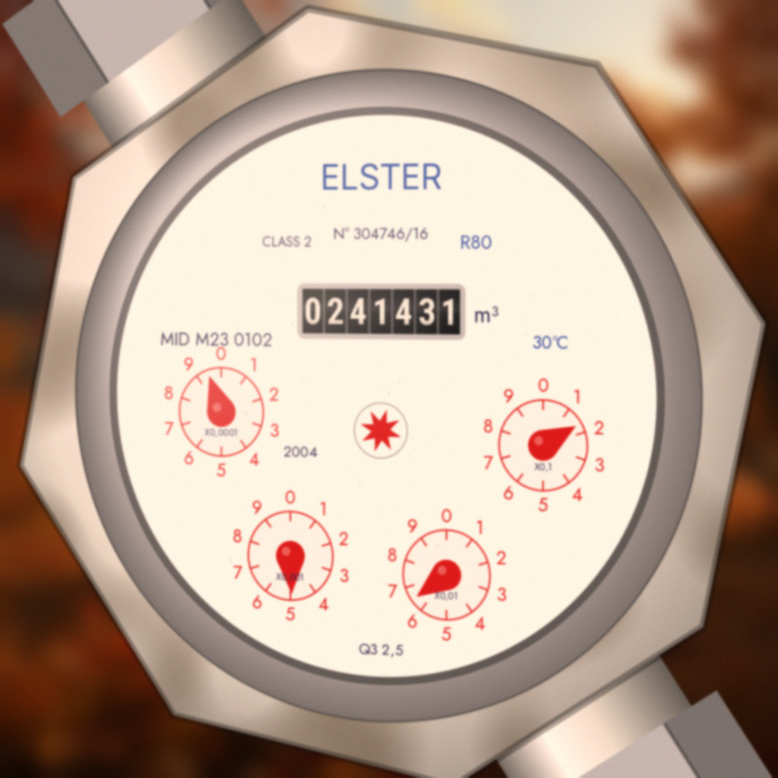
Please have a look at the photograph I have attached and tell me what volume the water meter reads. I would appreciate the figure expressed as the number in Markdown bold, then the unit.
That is **241431.1649** m³
